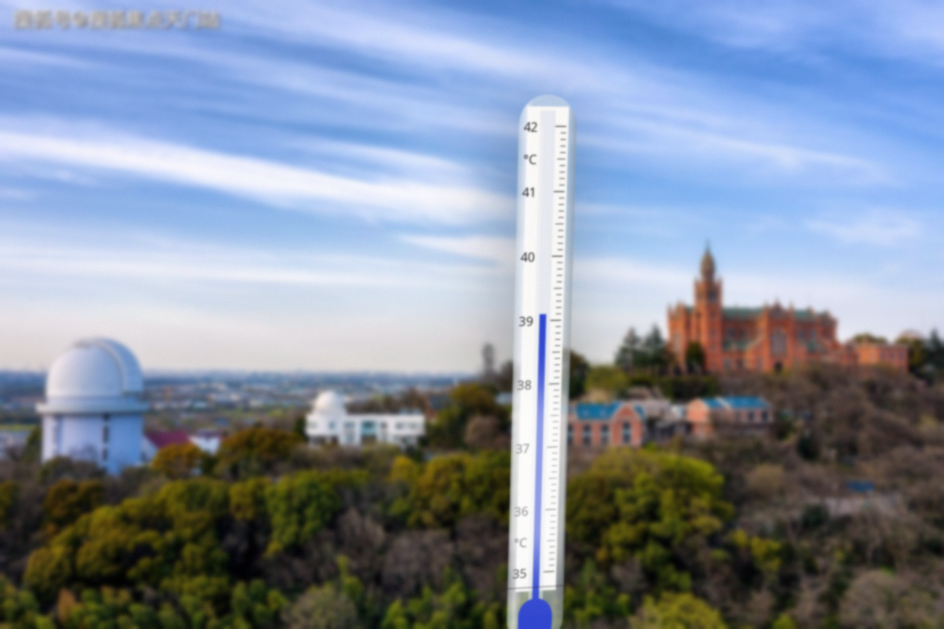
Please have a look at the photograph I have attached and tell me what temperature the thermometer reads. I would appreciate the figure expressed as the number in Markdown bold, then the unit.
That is **39.1** °C
